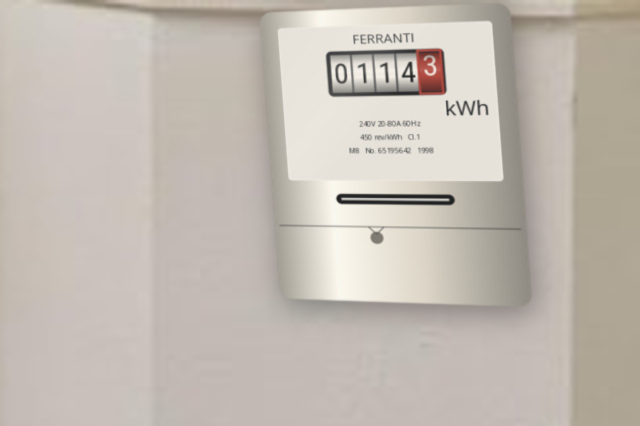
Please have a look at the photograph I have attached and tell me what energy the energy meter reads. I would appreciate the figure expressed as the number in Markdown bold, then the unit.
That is **114.3** kWh
